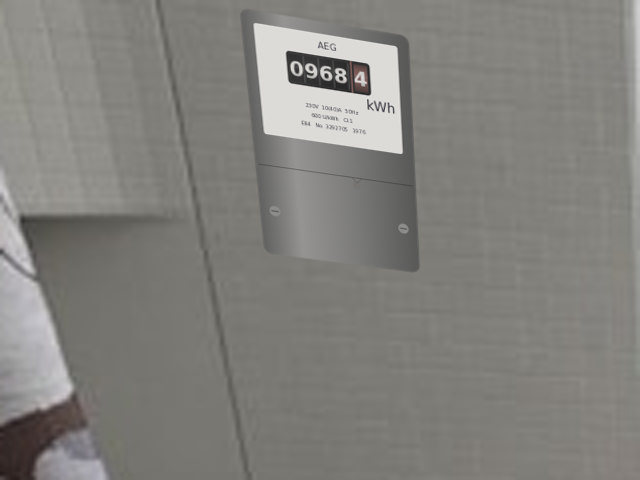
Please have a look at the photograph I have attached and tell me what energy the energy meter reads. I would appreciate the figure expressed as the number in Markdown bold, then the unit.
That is **968.4** kWh
